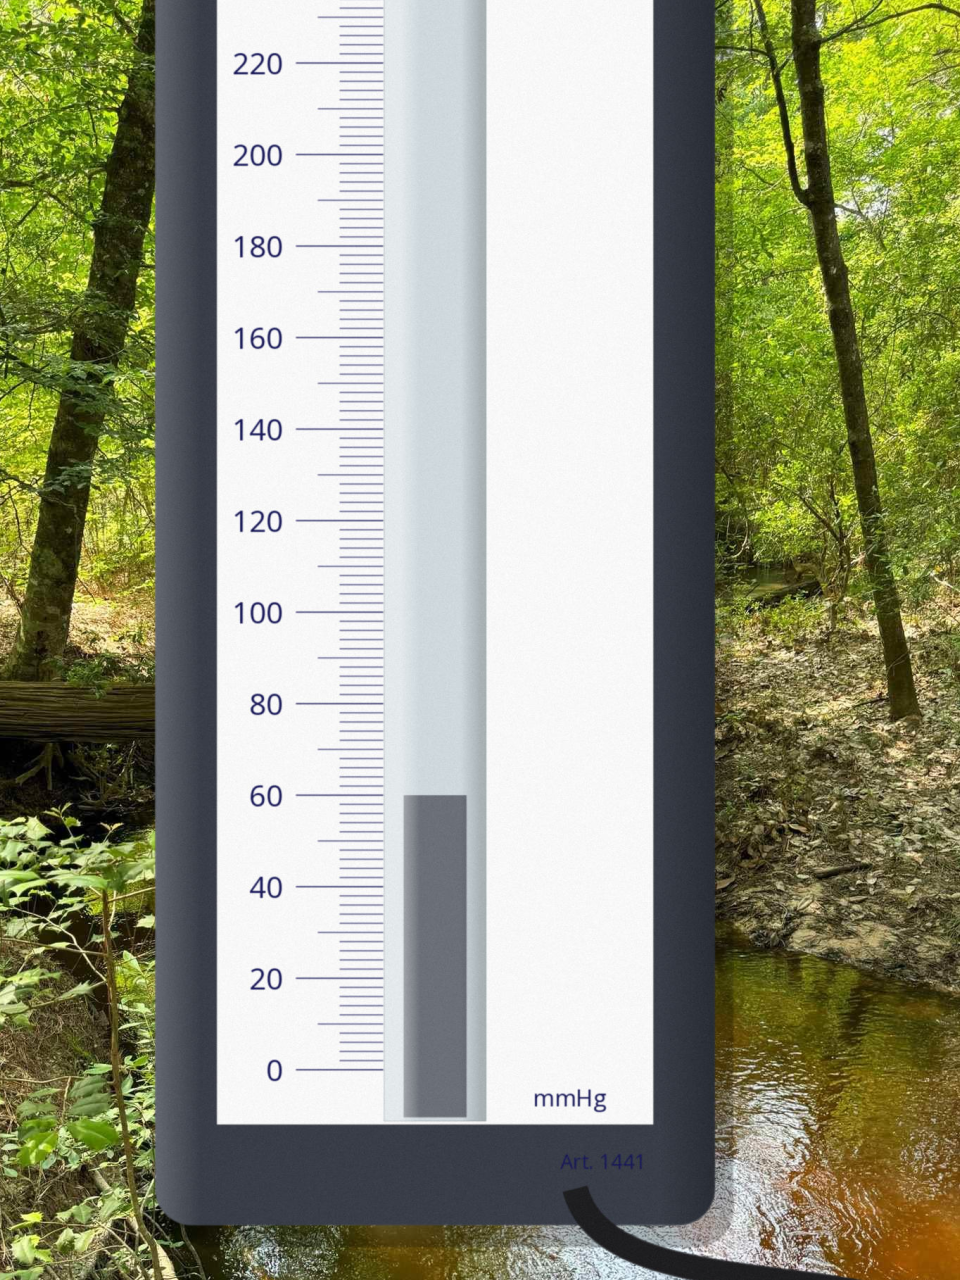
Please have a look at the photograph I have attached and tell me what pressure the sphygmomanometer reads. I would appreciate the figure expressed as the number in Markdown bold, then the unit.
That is **60** mmHg
